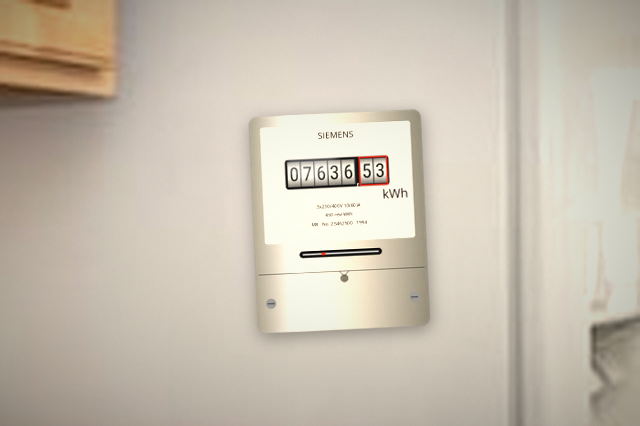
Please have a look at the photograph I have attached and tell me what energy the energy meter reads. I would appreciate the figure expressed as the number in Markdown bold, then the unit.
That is **7636.53** kWh
